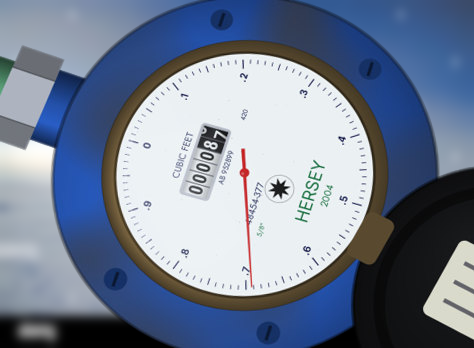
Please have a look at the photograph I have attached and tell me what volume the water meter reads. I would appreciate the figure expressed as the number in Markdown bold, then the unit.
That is **86.69** ft³
